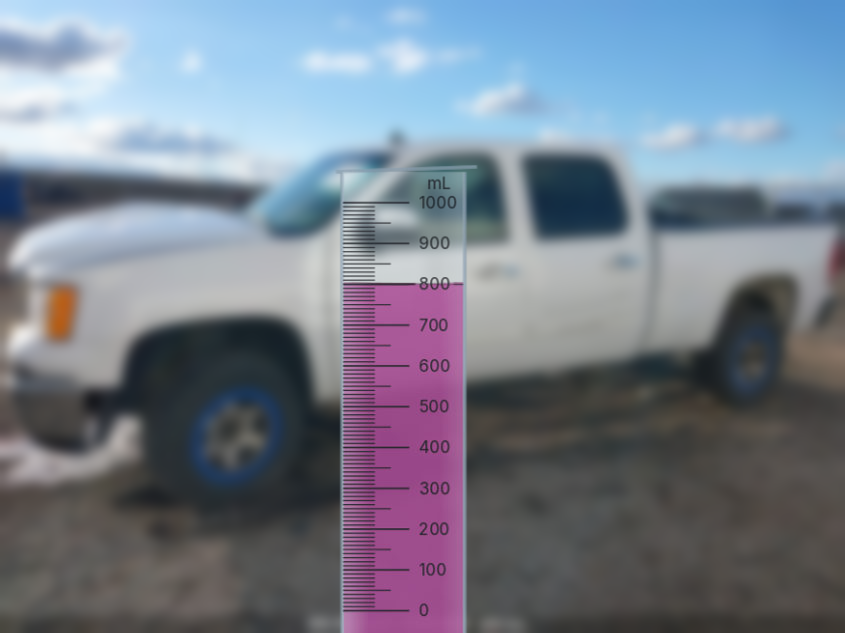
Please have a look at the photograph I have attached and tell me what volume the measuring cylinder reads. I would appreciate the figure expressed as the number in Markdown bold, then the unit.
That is **800** mL
